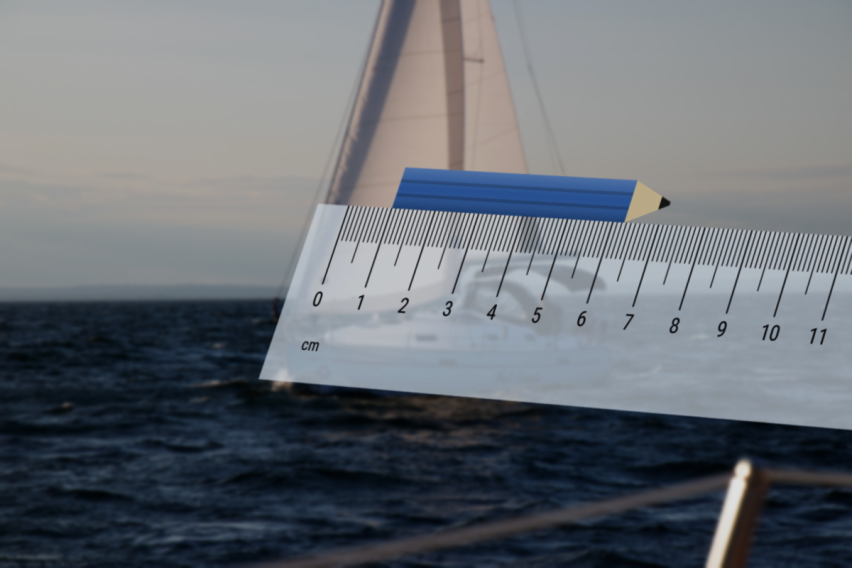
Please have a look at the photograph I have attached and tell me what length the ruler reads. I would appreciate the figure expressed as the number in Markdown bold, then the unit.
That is **6.1** cm
